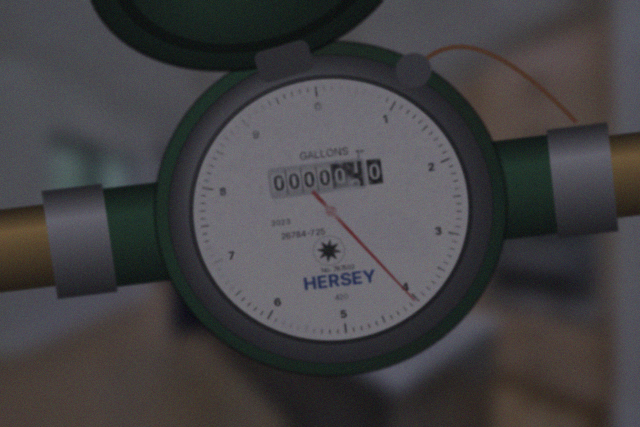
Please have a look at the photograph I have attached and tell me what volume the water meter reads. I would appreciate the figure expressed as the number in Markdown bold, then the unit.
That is **14.0** gal
